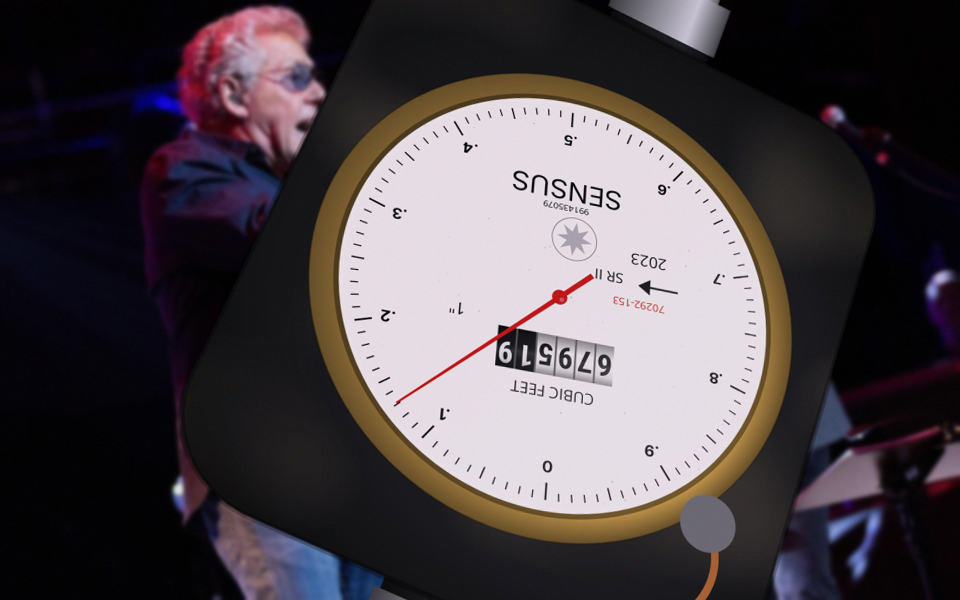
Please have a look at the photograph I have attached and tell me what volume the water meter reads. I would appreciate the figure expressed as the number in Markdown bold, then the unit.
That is **679519.13** ft³
